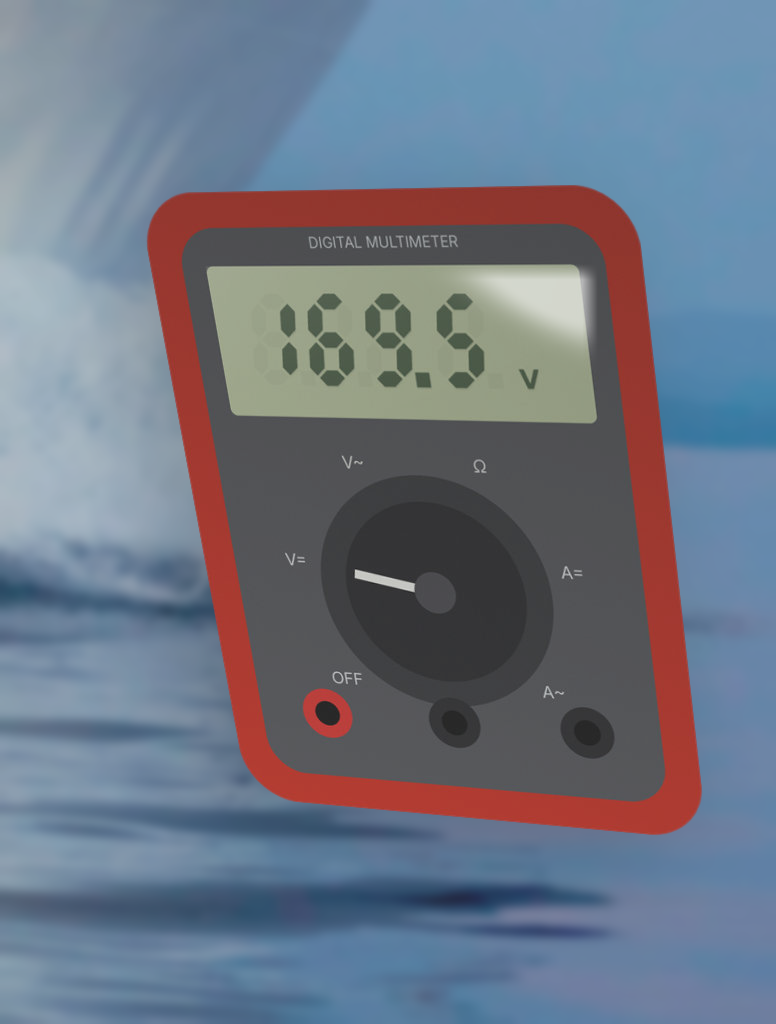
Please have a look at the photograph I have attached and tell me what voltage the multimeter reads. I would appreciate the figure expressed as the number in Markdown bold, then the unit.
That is **169.5** V
